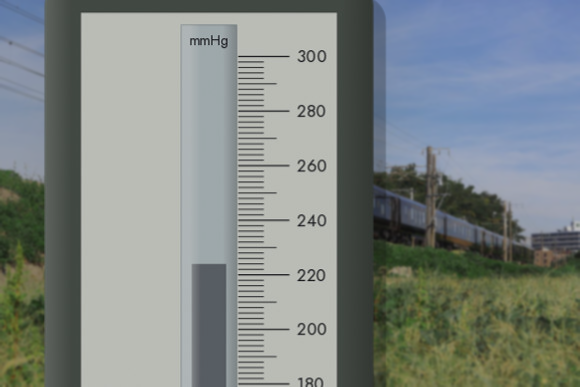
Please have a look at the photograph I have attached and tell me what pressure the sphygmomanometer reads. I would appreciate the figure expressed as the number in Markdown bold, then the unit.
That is **224** mmHg
